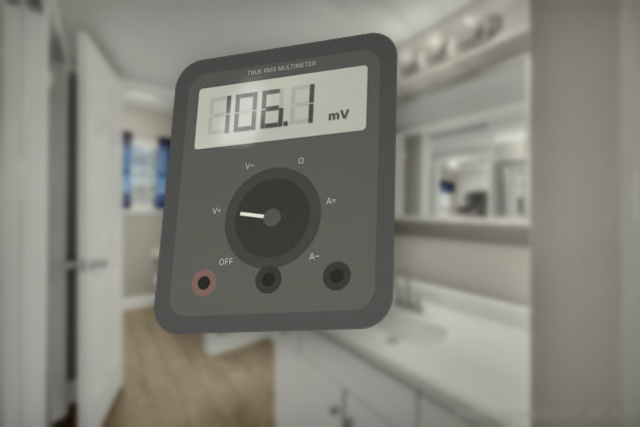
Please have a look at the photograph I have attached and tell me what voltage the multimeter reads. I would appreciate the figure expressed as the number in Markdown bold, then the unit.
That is **106.1** mV
